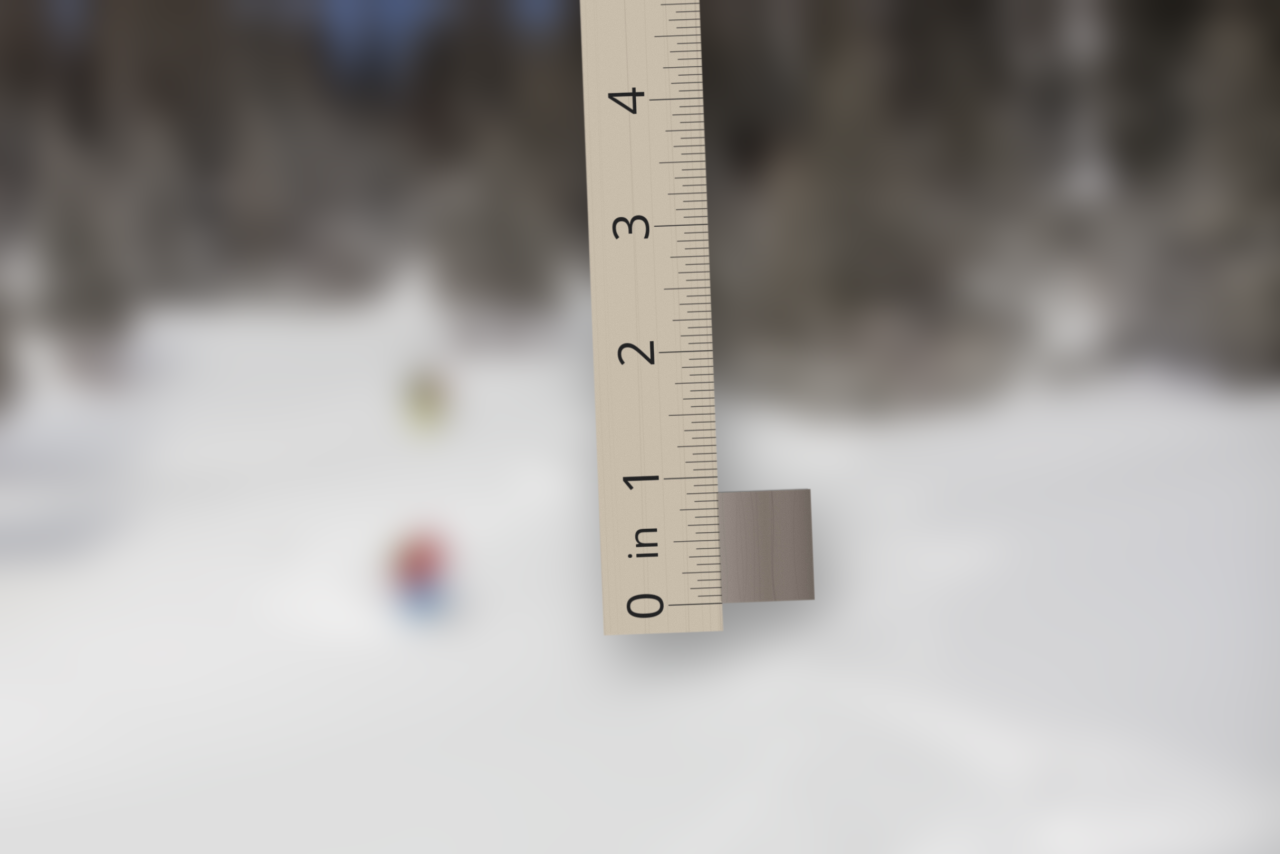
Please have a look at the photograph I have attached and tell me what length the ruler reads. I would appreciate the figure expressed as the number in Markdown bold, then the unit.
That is **0.875** in
